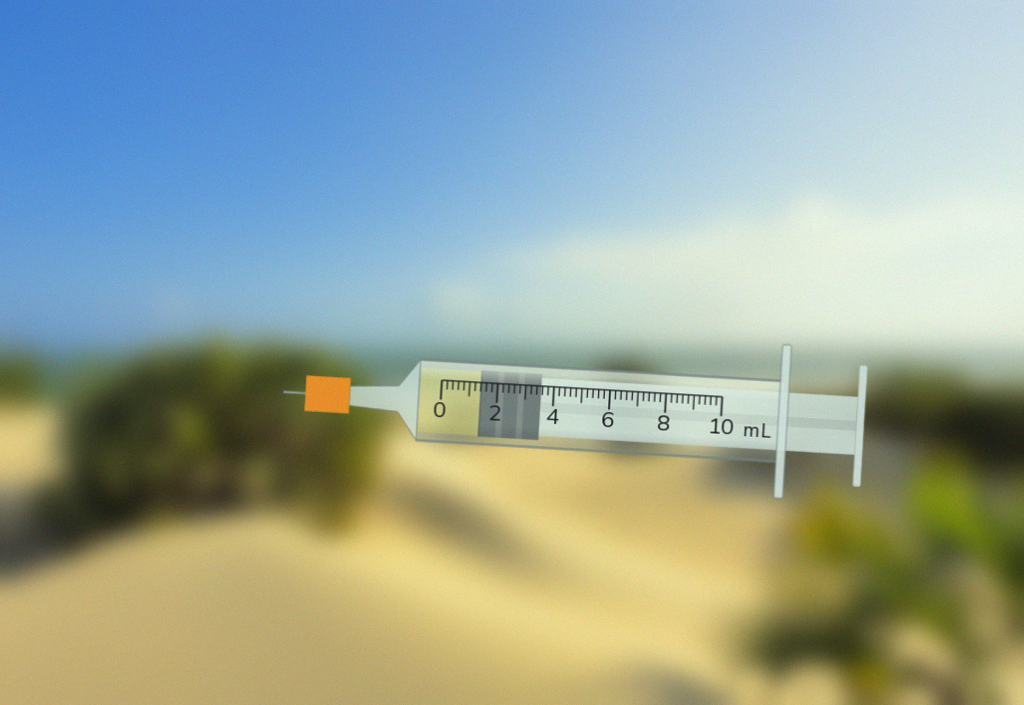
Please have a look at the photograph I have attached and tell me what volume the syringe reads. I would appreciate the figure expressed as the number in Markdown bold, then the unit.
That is **1.4** mL
